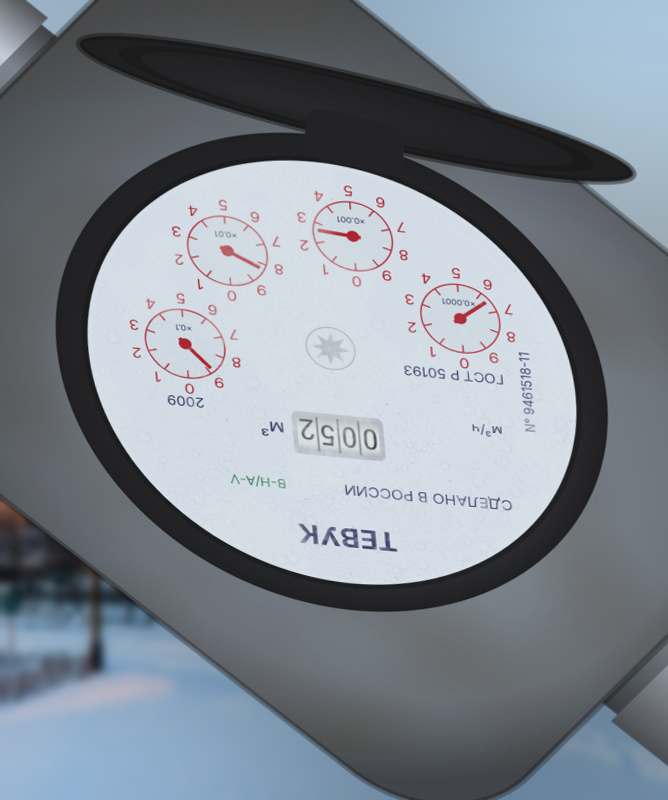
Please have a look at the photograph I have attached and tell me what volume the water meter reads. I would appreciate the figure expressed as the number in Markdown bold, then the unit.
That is **51.8826** m³
